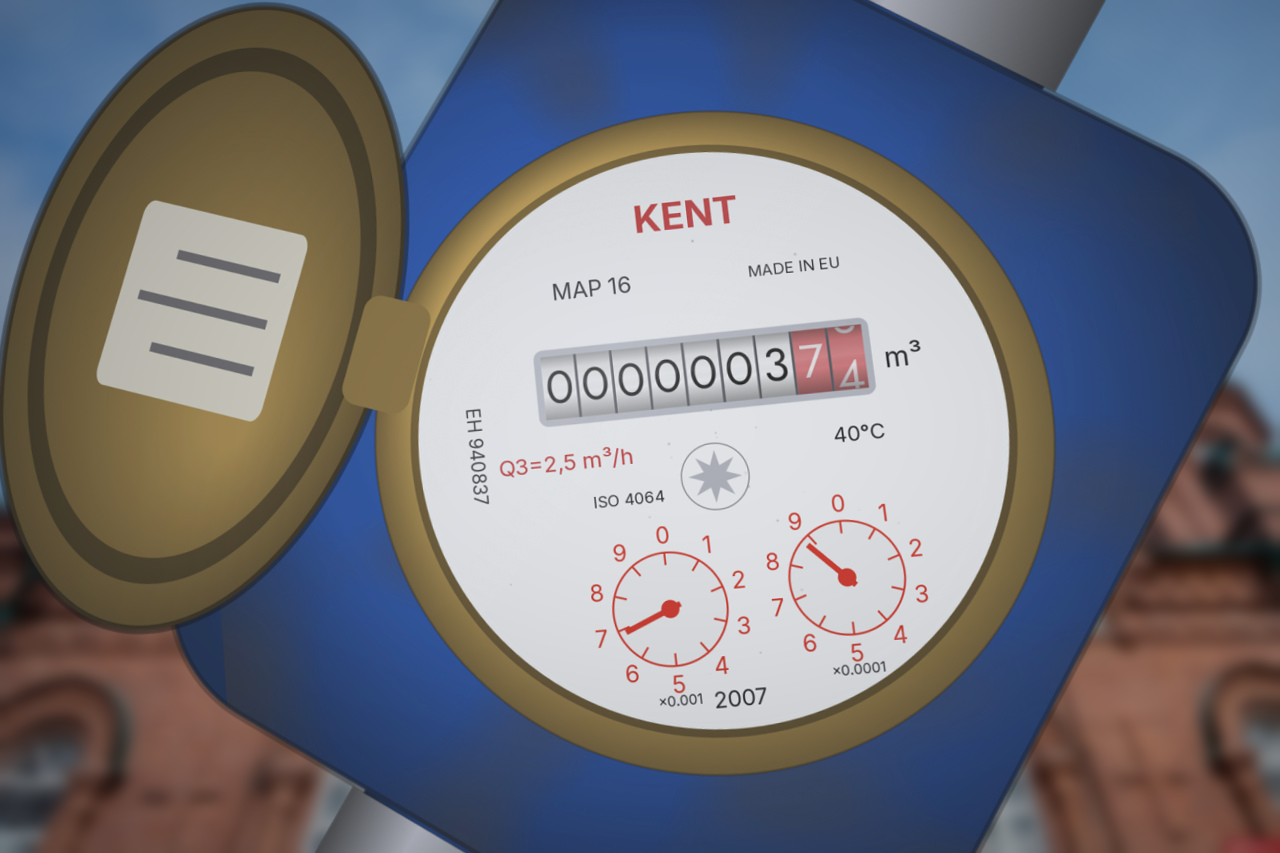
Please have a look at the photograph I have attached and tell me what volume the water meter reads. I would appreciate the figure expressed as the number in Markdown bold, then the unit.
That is **3.7368** m³
